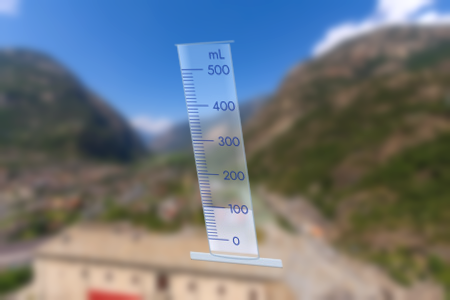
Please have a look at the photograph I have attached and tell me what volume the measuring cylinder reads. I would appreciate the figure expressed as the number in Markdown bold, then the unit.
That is **100** mL
